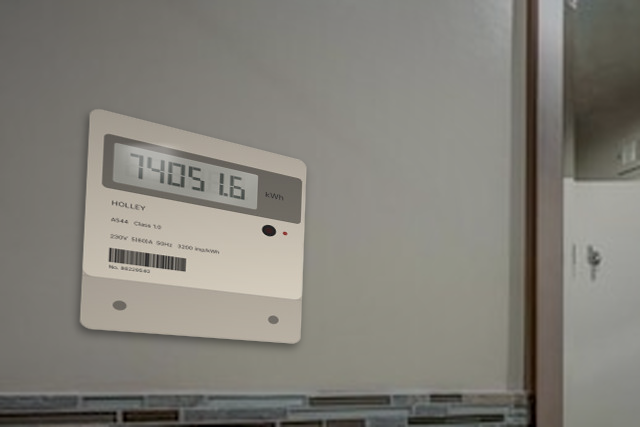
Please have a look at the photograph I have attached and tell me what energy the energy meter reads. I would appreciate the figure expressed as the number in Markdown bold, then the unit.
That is **74051.6** kWh
